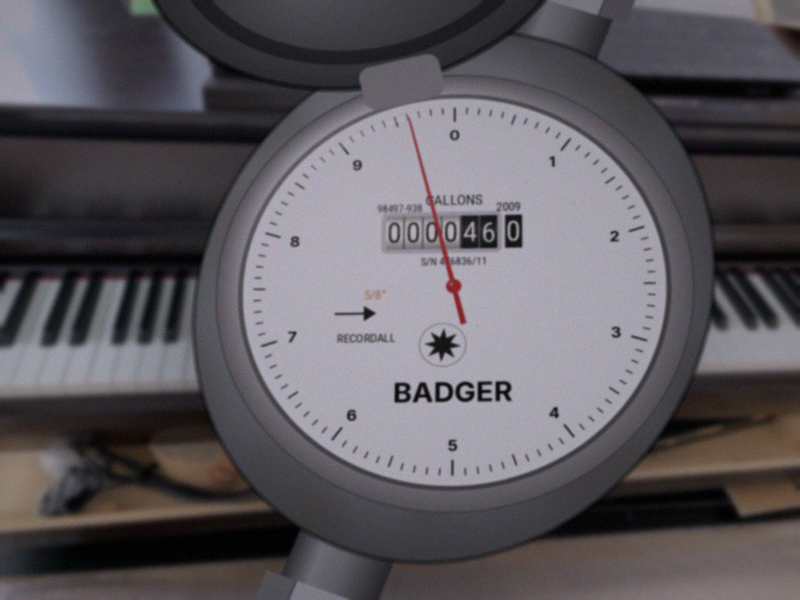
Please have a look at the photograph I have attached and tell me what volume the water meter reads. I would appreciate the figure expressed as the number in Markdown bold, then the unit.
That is **459.6** gal
